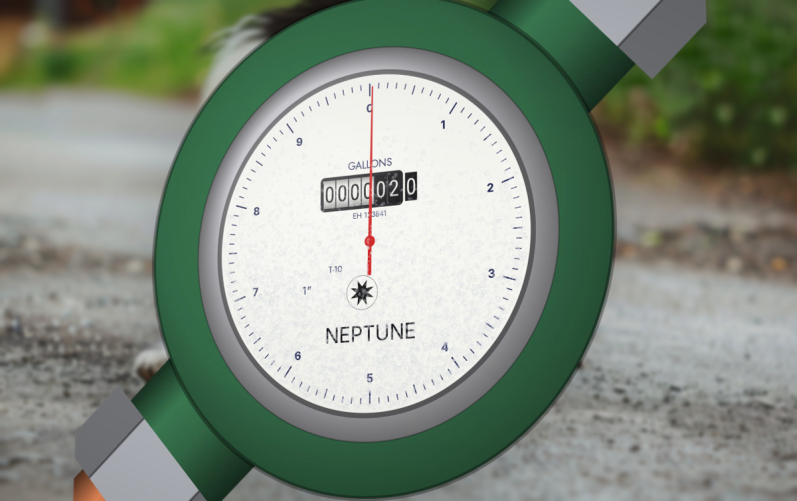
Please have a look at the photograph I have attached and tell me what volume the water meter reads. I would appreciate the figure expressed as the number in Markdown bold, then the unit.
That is **20.0** gal
